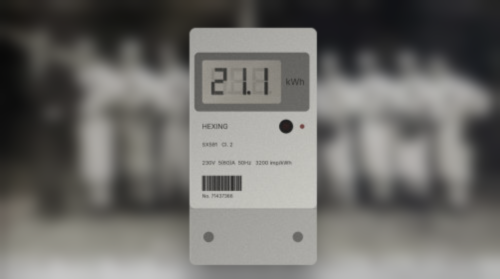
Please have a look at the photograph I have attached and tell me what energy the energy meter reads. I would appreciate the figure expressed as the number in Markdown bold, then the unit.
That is **21.1** kWh
